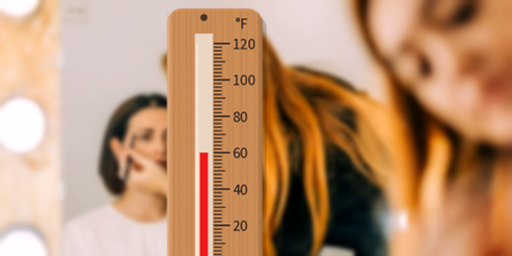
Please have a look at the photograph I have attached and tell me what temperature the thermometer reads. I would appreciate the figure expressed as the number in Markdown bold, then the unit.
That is **60** °F
